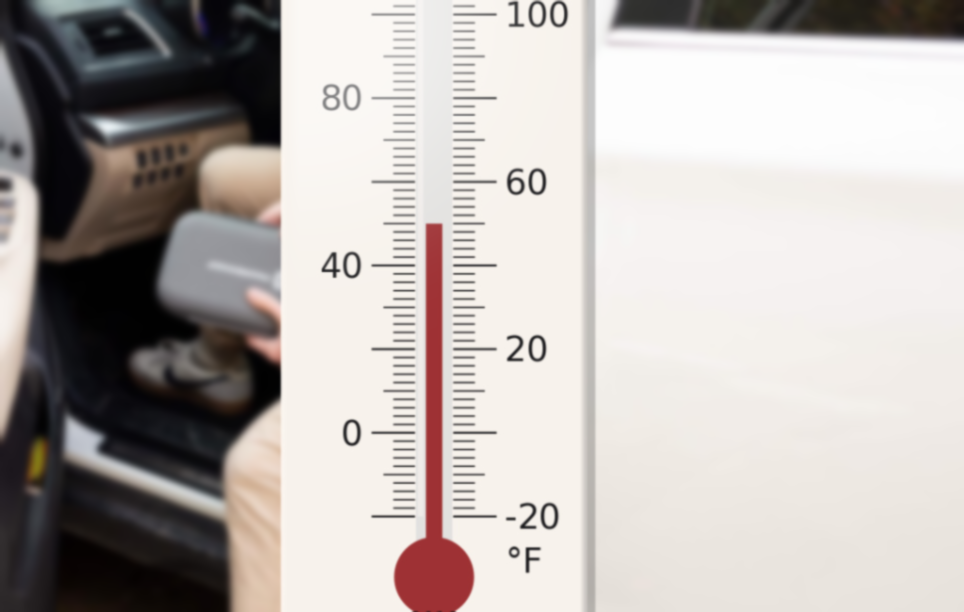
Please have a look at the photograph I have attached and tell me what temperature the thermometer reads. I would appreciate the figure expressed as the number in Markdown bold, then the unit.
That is **50** °F
